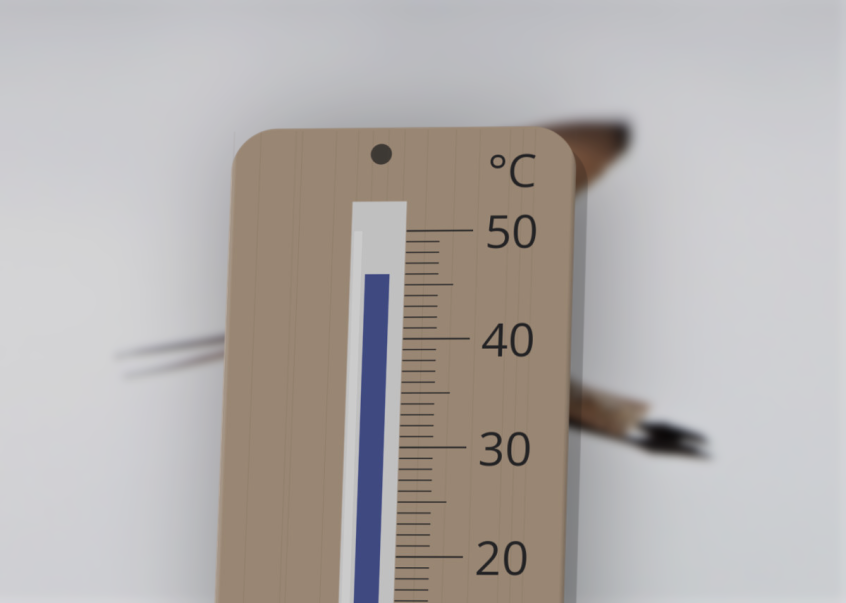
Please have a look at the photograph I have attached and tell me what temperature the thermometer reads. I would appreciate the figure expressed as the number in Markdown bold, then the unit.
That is **46** °C
